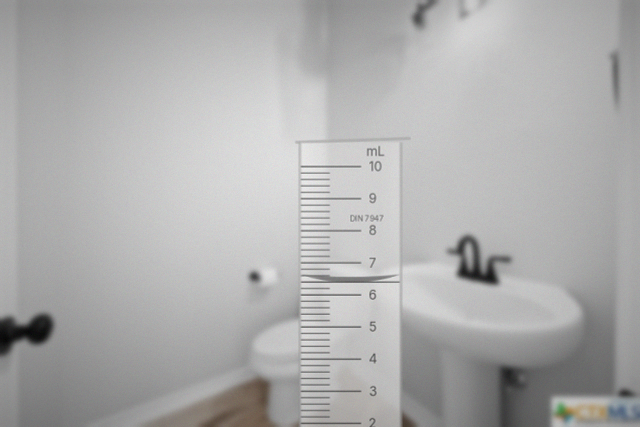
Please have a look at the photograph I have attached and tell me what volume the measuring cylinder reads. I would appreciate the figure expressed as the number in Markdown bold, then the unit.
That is **6.4** mL
